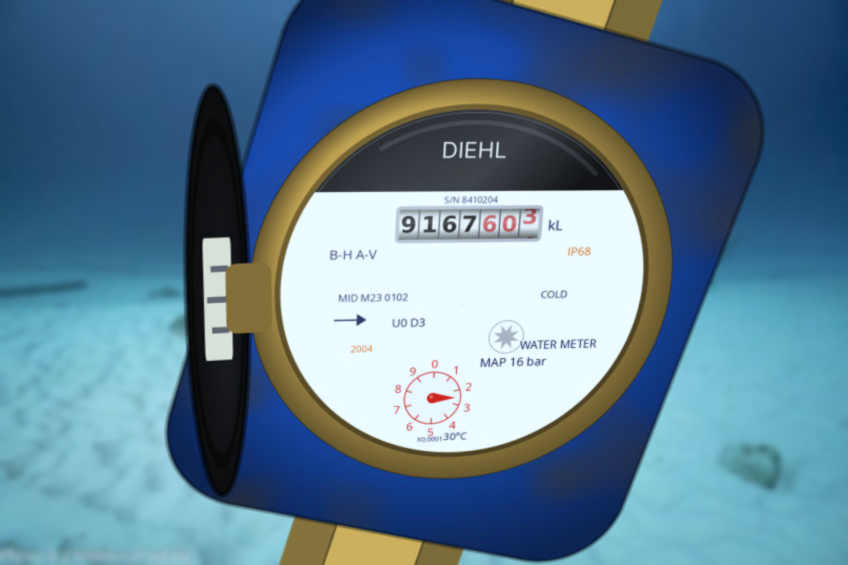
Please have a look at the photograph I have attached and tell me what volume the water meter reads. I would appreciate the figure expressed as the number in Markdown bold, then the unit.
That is **9167.6032** kL
